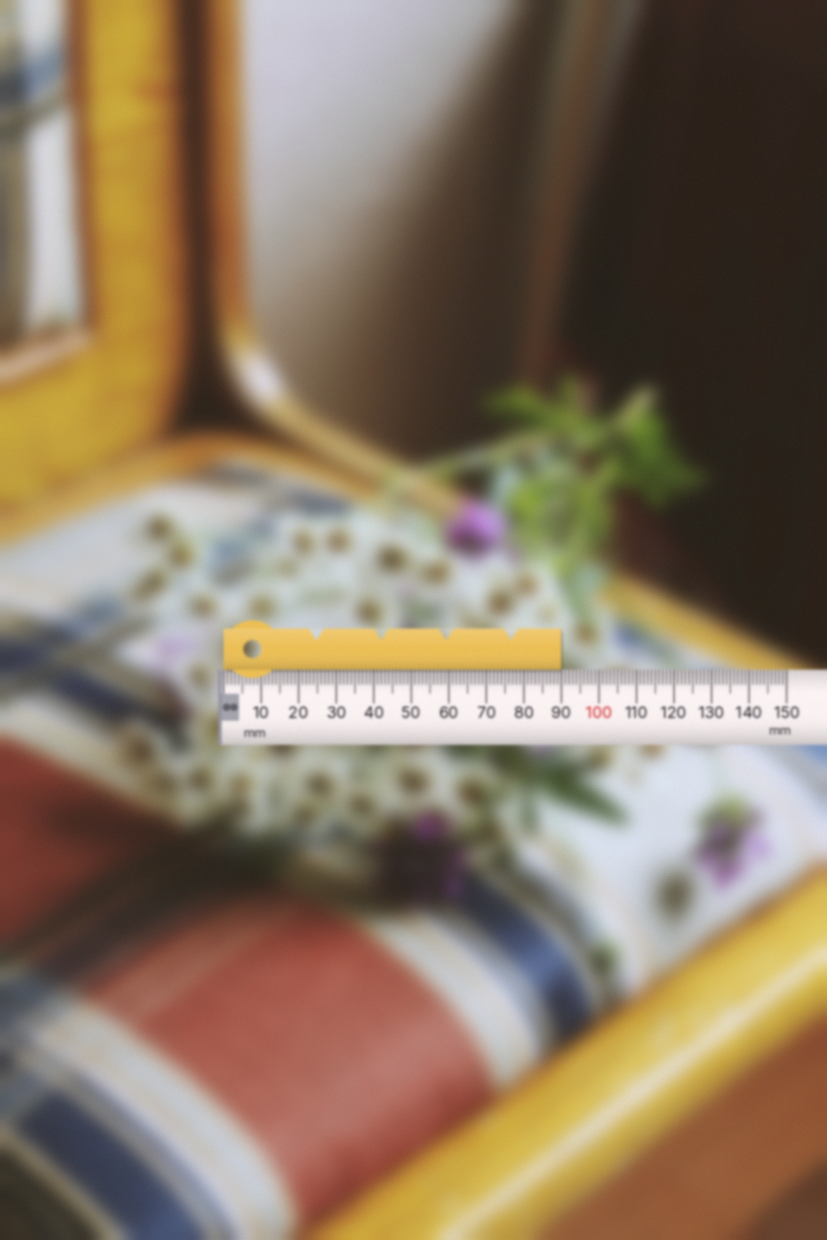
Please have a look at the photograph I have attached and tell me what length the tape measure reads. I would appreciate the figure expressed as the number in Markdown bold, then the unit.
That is **90** mm
